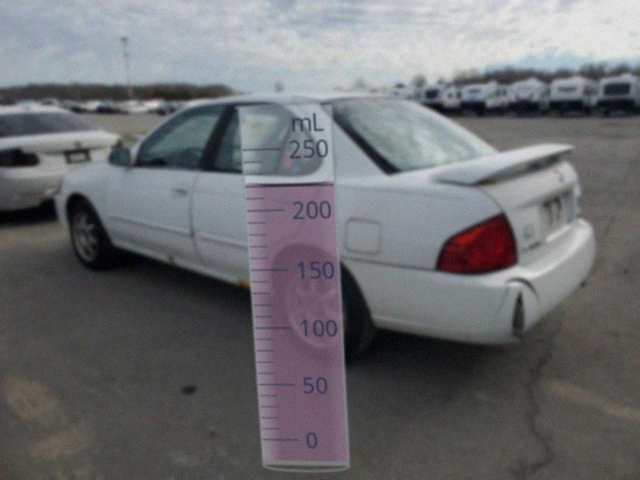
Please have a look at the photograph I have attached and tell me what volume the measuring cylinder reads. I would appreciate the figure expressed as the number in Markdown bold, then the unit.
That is **220** mL
